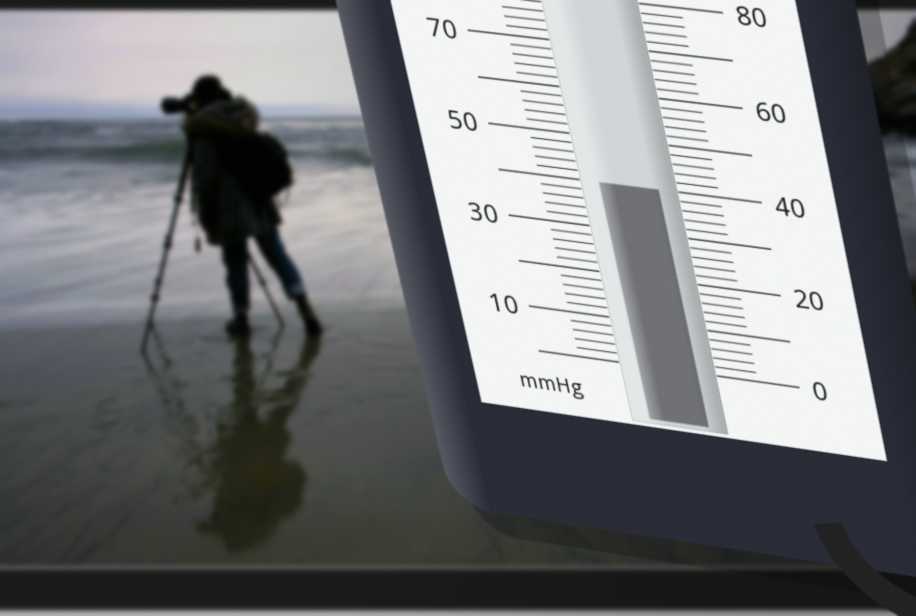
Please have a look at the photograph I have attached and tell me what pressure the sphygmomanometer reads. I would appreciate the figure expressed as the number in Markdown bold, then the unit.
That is **40** mmHg
